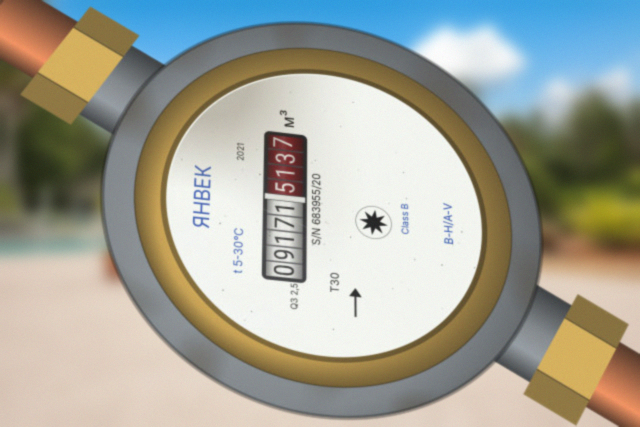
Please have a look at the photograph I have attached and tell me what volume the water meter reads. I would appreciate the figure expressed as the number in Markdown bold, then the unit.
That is **9171.5137** m³
